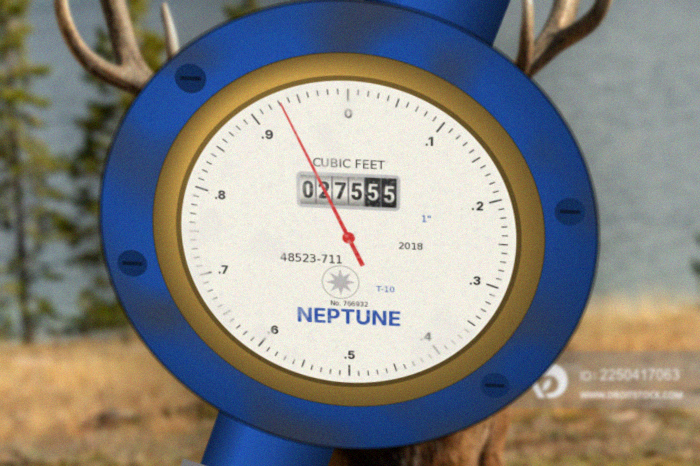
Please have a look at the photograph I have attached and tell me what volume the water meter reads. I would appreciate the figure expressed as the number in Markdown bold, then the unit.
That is **27554.93** ft³
